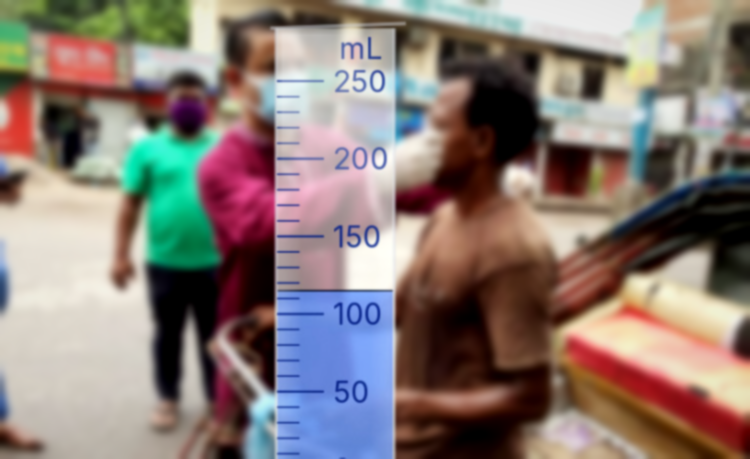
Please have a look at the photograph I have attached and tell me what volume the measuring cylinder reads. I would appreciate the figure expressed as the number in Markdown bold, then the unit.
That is **115** mL
